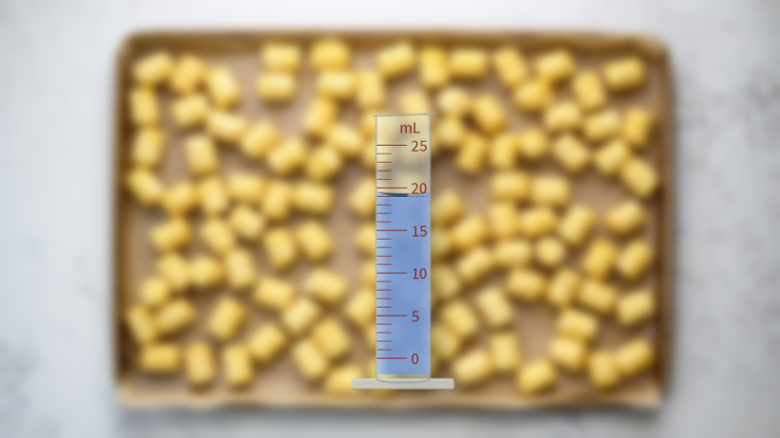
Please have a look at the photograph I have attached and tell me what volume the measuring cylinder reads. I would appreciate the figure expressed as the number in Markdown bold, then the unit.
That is **19** mL
